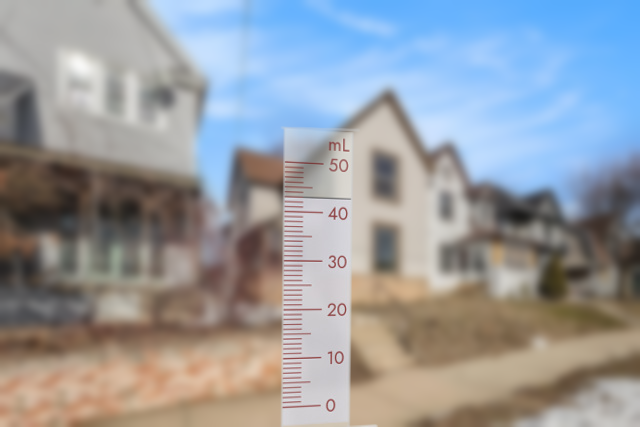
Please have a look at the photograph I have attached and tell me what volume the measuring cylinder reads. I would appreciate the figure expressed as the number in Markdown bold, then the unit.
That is **43** mL
